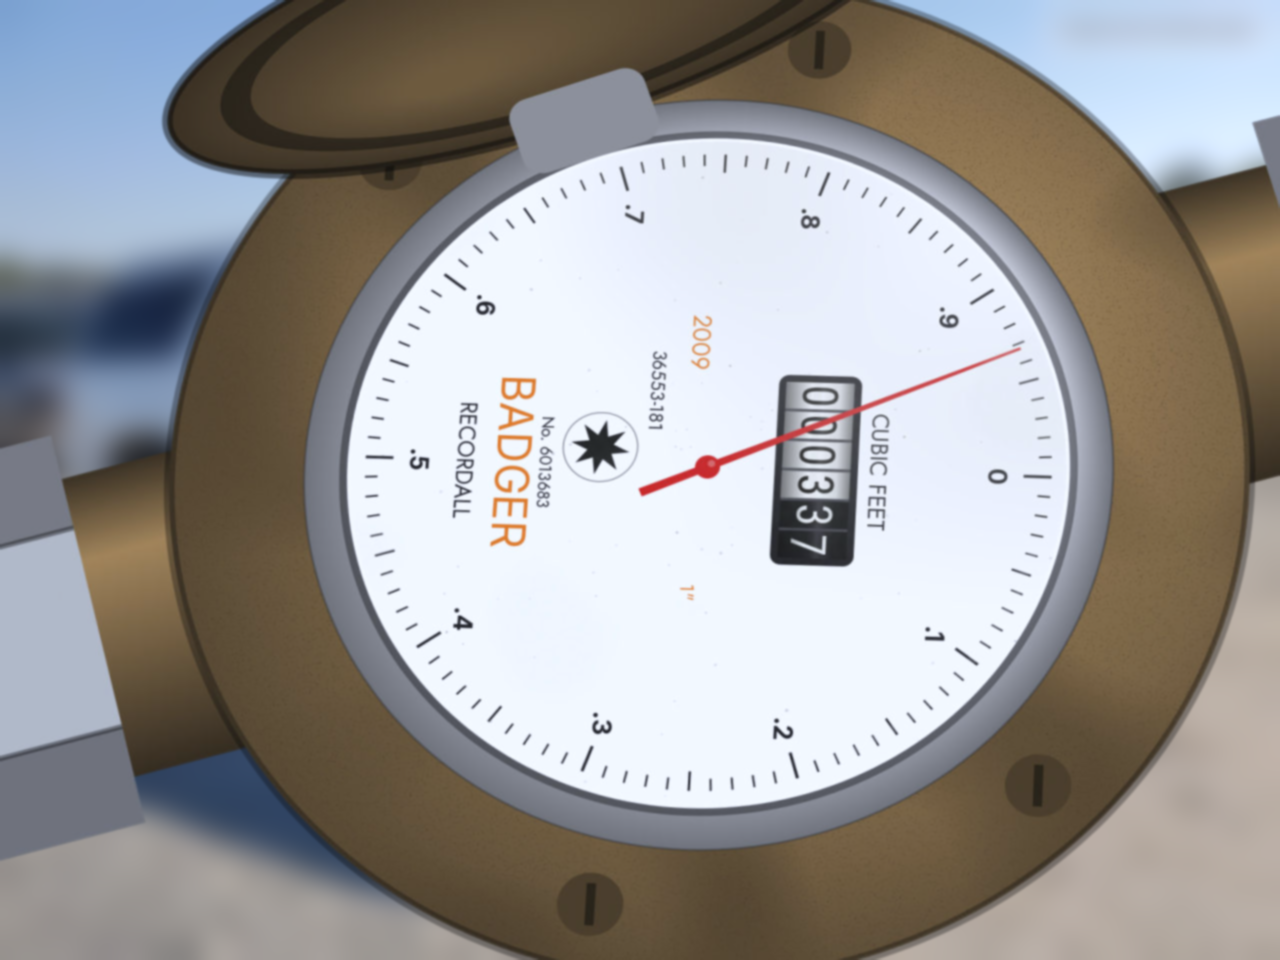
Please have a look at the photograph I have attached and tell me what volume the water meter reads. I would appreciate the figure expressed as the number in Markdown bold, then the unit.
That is **336.93** ft³
